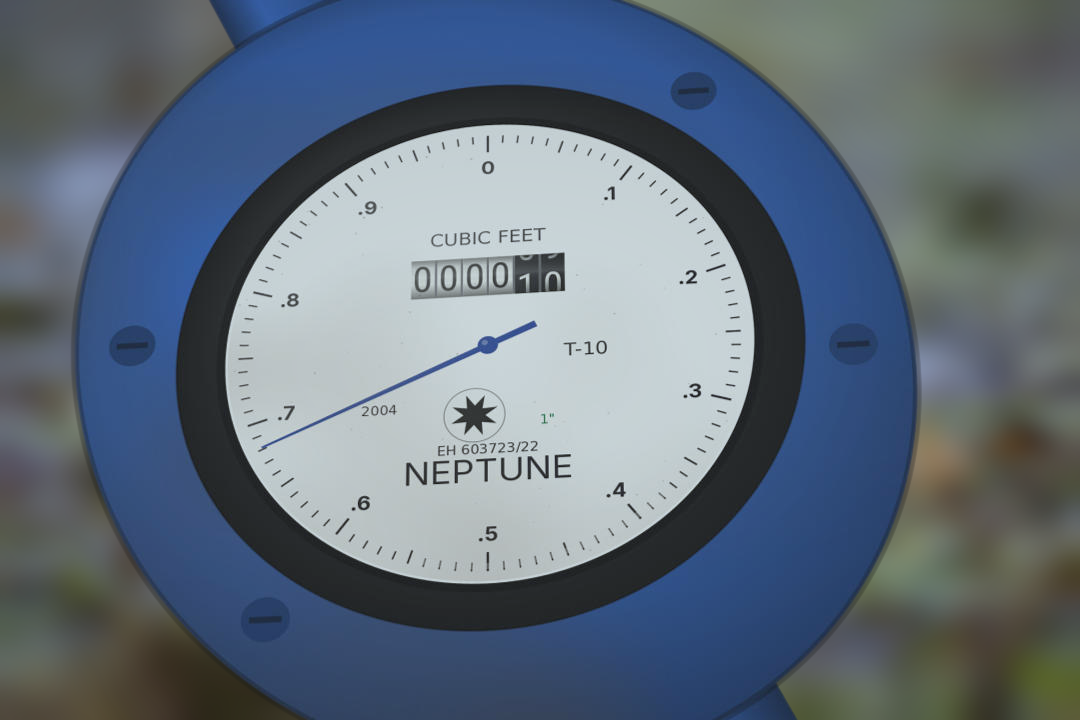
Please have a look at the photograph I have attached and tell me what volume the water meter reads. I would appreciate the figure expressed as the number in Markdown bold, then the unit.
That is **9.68** ft³
